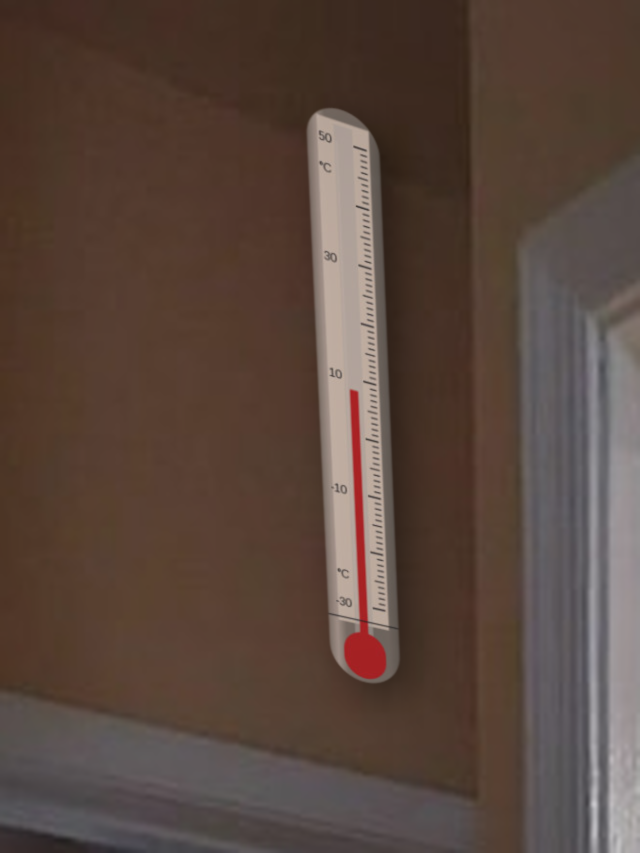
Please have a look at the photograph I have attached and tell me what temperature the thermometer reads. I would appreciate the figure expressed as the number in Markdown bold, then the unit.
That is **8** °C
